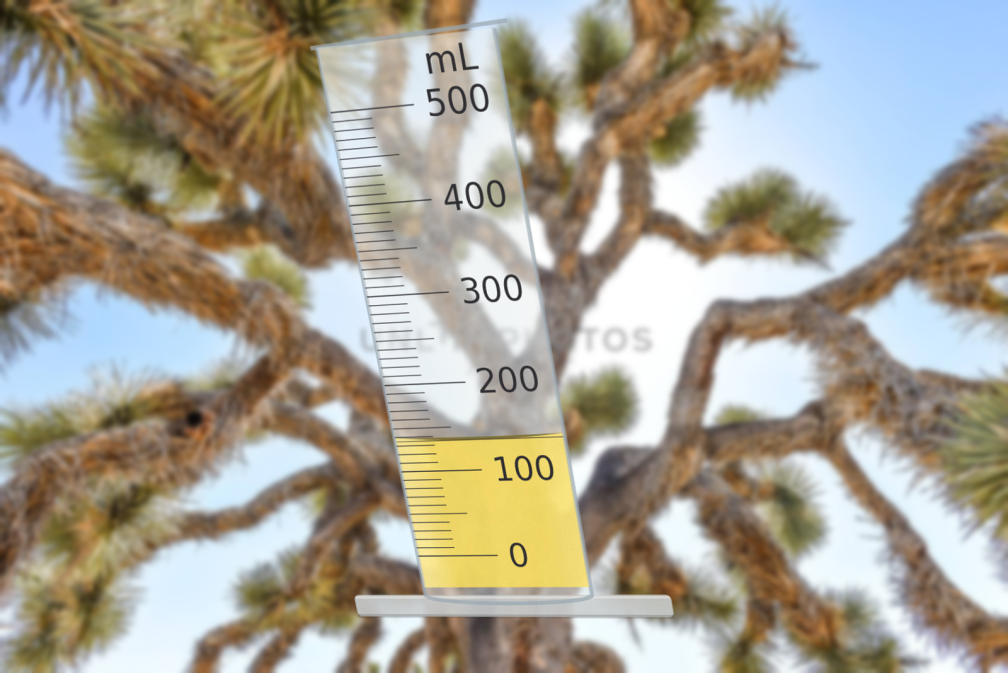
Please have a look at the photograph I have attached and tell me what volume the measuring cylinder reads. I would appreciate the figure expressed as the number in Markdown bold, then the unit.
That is **135** mL
